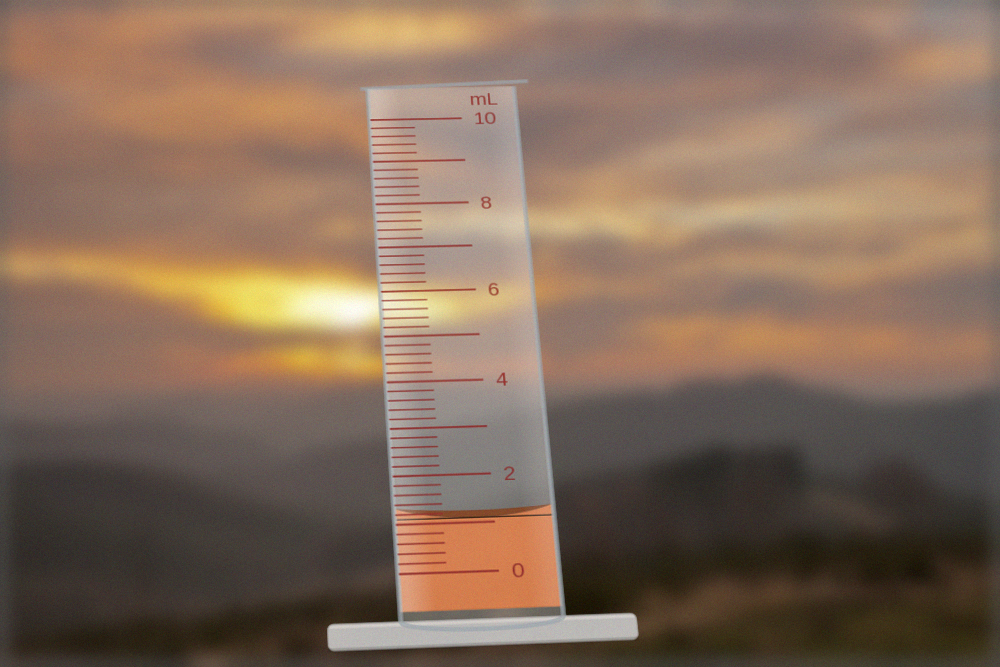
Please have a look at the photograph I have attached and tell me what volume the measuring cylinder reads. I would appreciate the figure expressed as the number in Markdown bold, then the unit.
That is **1.1** mL
